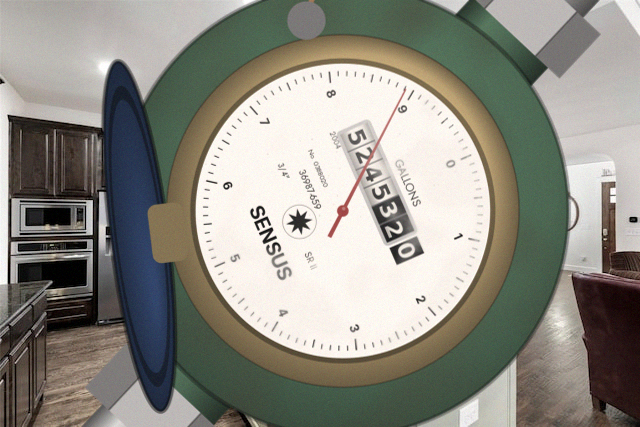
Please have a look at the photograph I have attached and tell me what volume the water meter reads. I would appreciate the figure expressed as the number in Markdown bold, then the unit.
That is **5245318.9** gal
